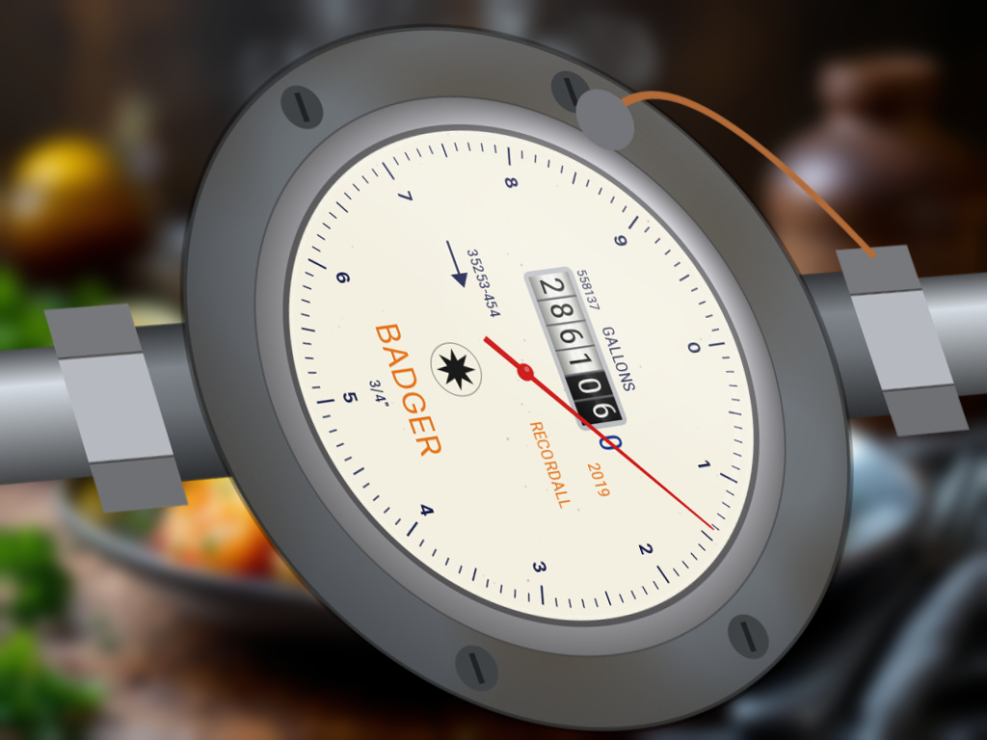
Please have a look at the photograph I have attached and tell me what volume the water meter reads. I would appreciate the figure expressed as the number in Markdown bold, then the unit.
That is **2861061.4** gal
